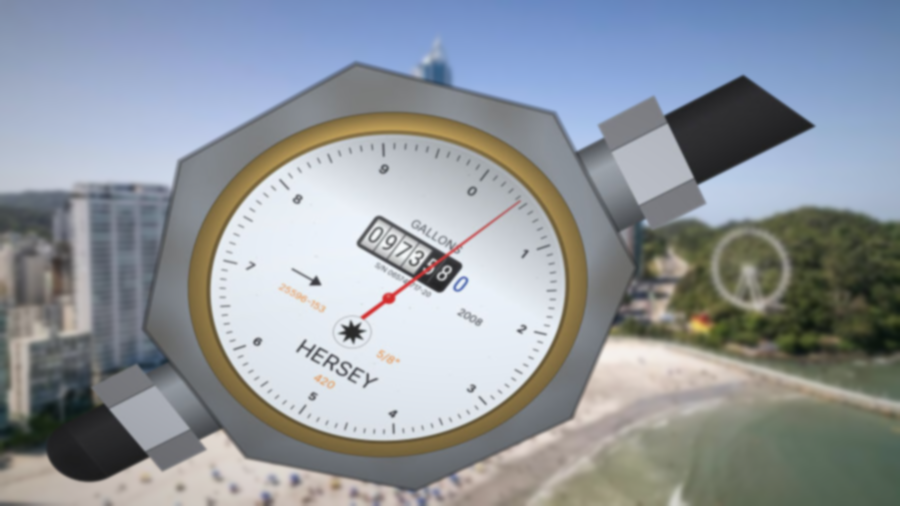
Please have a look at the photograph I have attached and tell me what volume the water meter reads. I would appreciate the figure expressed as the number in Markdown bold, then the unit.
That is **973580.4** gal
